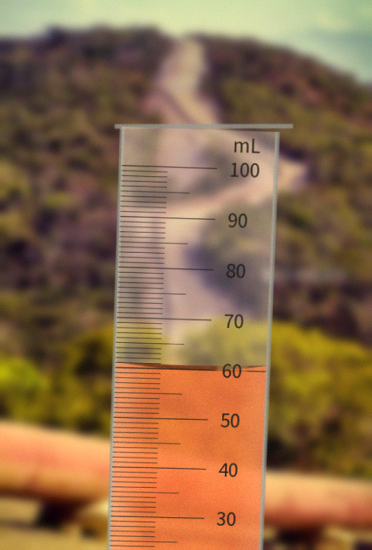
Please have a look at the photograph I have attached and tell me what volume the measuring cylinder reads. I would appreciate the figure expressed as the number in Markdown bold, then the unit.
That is **60** mL
